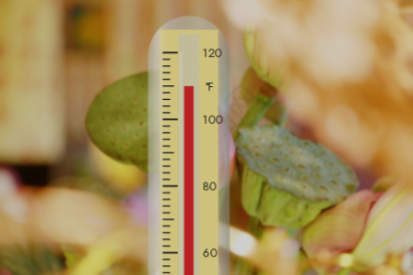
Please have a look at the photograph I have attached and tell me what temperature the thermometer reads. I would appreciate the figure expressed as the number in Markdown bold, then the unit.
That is **110** °F
